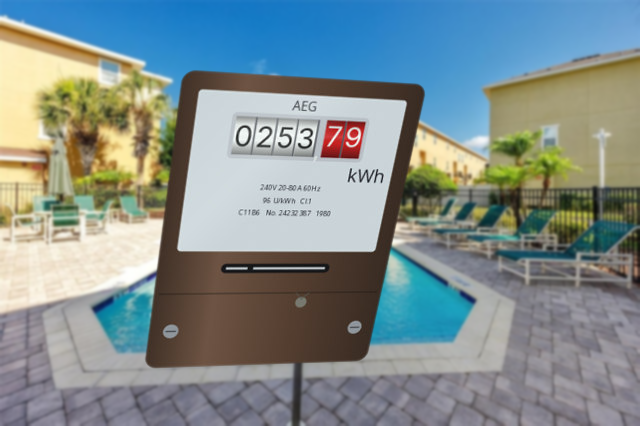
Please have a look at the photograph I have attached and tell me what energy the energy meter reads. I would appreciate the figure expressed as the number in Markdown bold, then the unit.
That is **253.79** kWh
